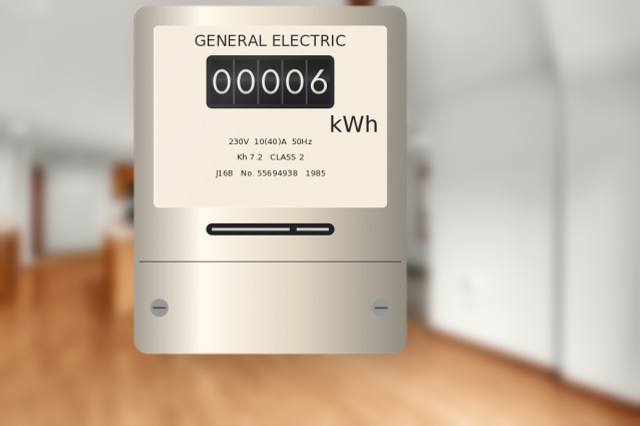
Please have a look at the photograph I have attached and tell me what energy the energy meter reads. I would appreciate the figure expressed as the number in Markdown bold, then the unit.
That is **6** kWh
